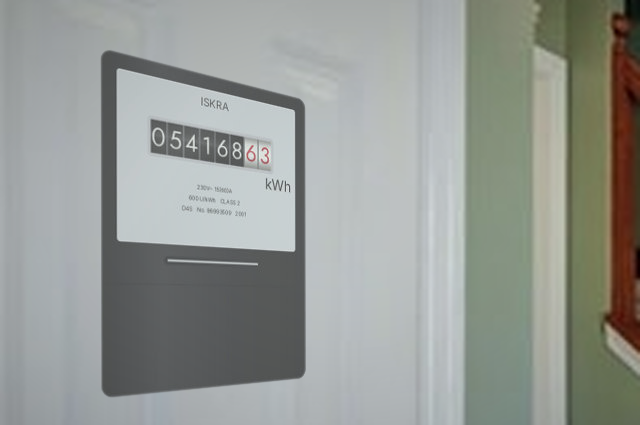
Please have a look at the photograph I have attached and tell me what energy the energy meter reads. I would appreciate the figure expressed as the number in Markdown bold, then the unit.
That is **54168.63** kWh
